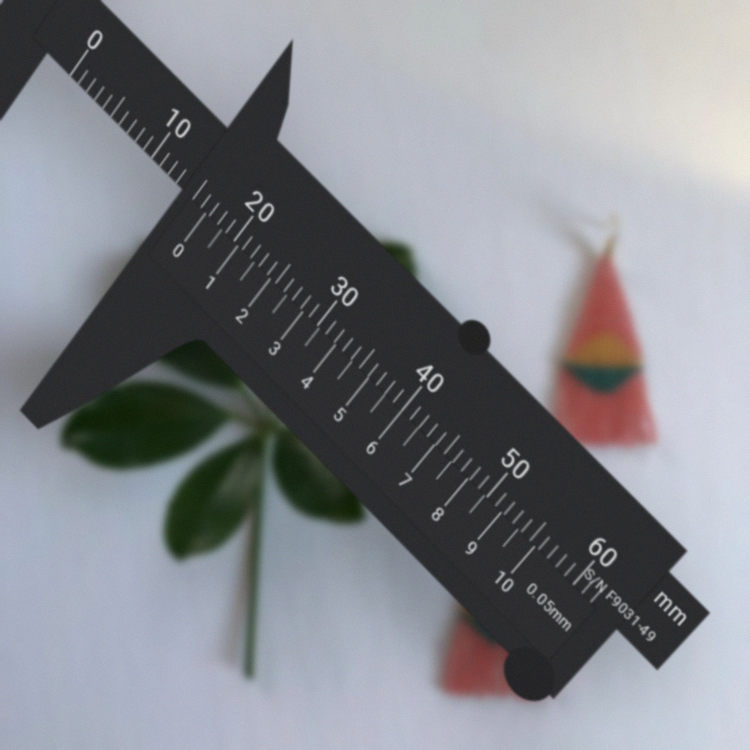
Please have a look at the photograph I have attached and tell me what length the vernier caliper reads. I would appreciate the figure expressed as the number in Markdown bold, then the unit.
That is **16.6** mm
